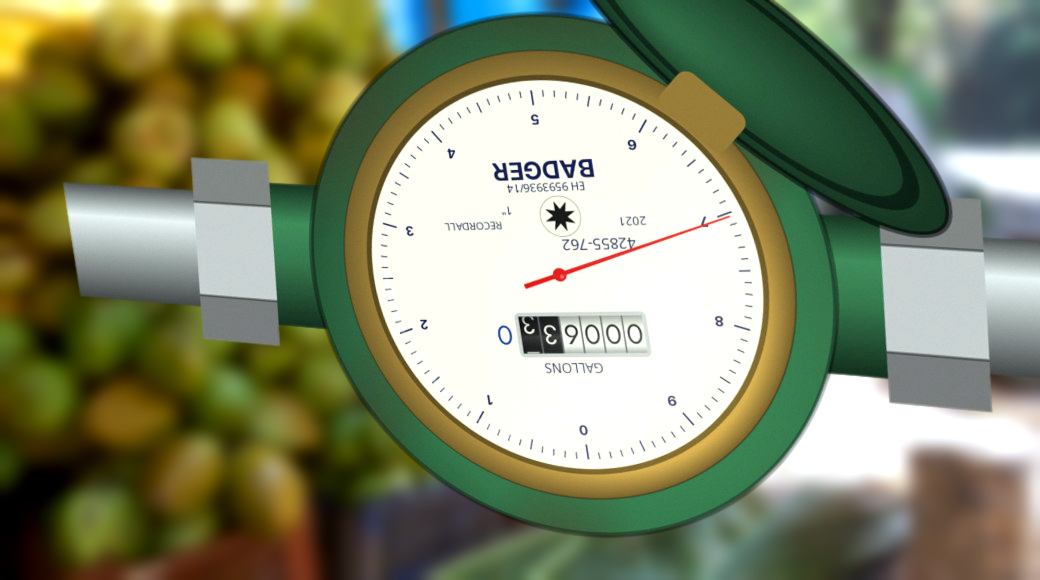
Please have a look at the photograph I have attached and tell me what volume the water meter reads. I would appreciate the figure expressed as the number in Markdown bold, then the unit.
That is **6327.0** gal
